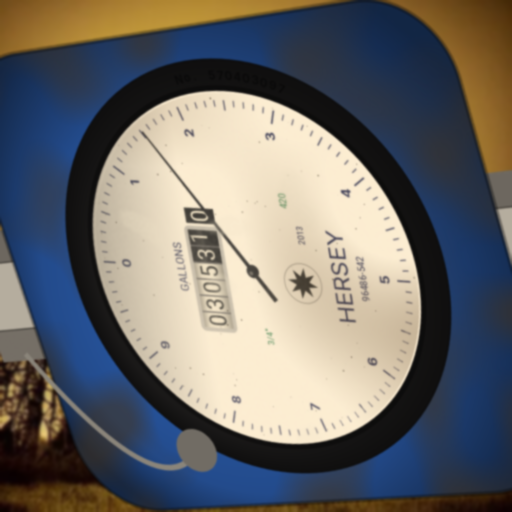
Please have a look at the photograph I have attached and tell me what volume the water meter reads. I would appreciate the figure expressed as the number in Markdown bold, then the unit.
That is **305311.5** gal
